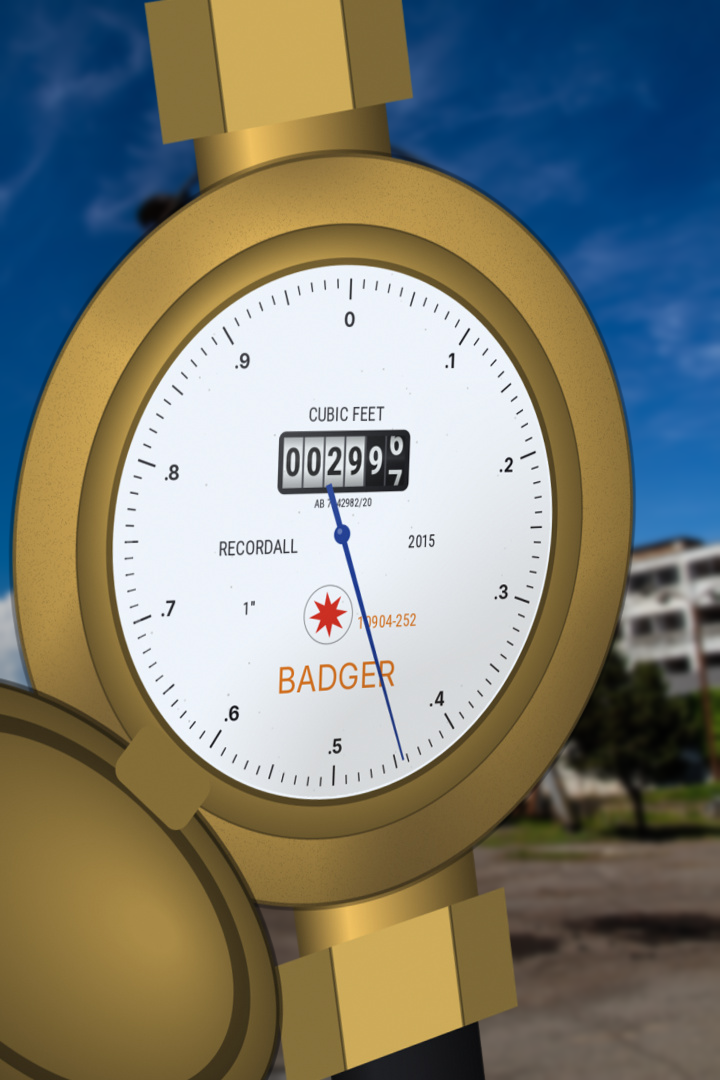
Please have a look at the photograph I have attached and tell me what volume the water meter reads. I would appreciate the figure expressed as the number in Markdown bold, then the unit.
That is **2996.44** ft³
